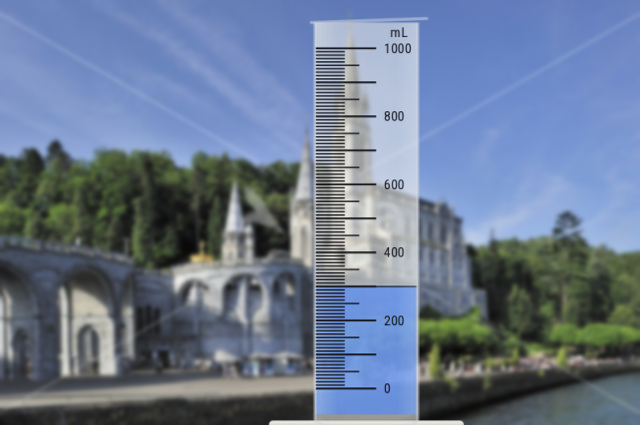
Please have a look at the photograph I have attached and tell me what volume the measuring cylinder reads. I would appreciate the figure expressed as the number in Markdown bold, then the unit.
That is **300** mL
